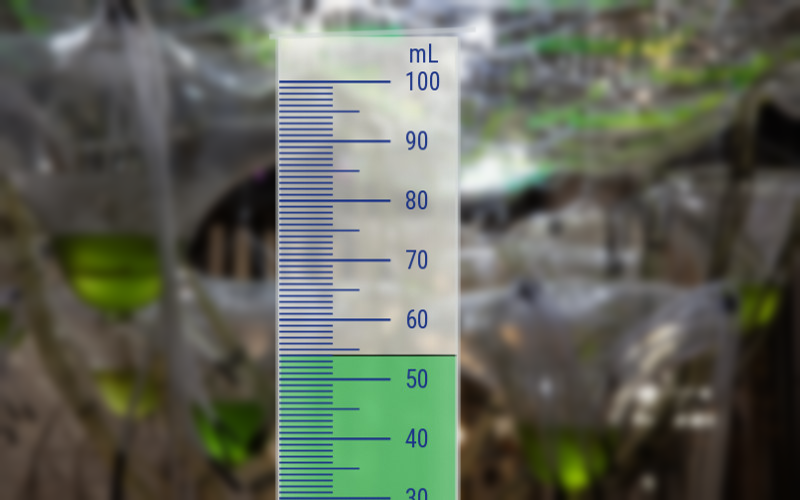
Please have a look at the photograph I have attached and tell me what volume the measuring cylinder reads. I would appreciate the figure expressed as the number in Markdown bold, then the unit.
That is **54** mL
